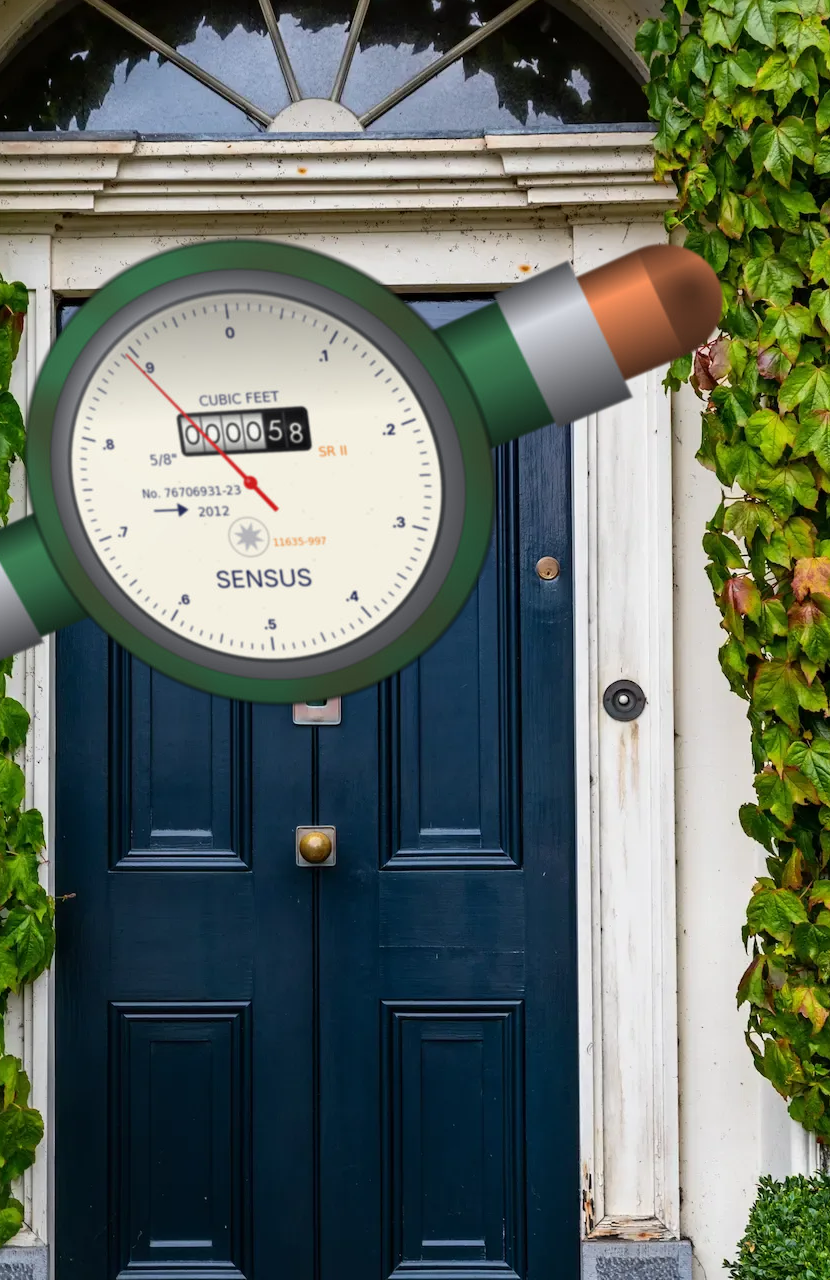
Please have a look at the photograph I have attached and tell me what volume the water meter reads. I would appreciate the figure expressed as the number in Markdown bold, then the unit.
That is **57.89** ft³
